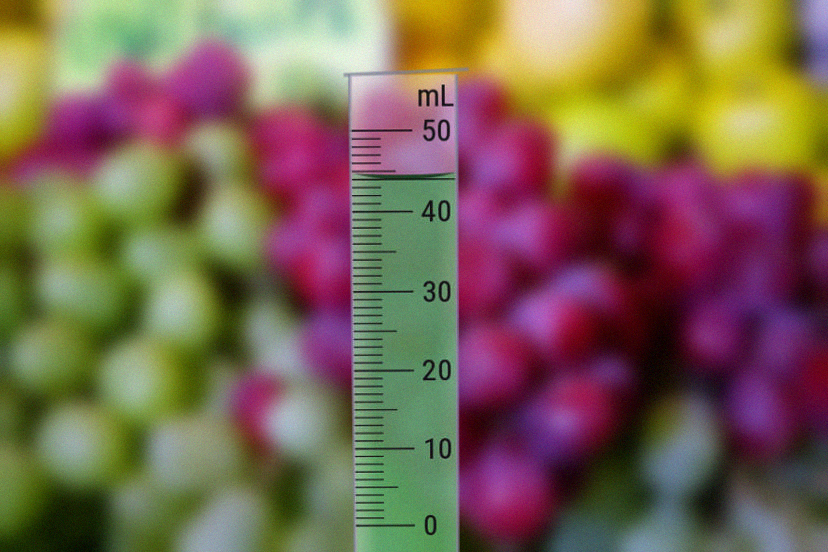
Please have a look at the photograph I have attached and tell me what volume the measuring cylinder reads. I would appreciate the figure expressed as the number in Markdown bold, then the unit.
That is **44** mL
